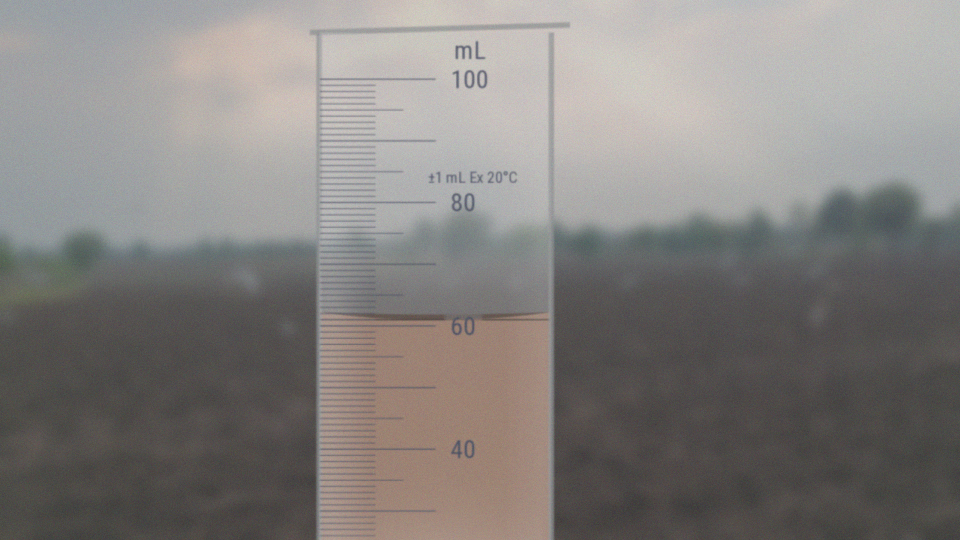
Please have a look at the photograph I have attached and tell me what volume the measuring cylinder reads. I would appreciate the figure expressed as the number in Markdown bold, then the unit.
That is **61** mL
